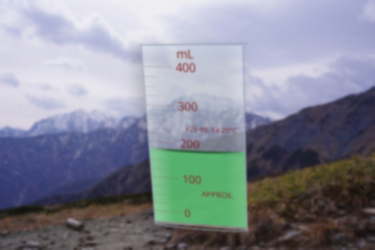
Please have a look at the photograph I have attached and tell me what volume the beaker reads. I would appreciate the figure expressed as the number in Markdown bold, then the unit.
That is **175** mL
